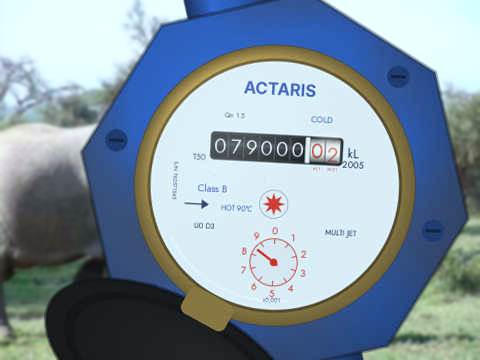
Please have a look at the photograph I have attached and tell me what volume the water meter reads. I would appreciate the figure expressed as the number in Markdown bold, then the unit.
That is **79000.018** kL
